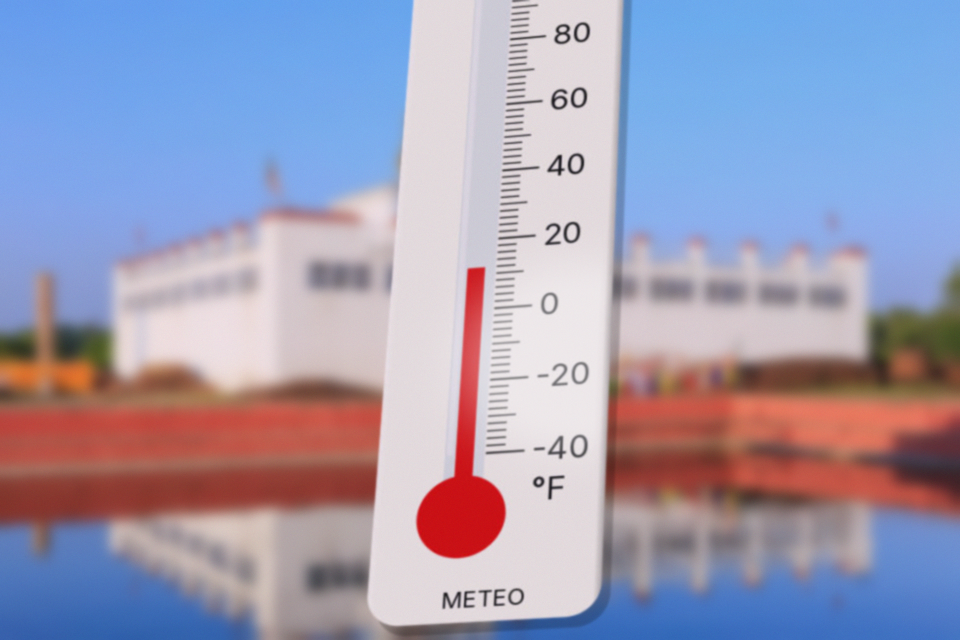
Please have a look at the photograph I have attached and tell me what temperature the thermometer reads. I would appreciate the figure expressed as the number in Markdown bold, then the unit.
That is **12** °F
